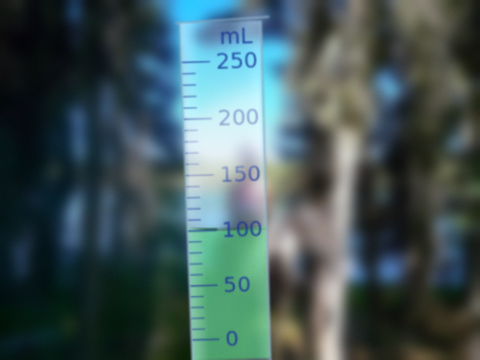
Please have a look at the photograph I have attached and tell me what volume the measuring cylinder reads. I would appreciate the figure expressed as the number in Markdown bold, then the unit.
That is **100** mL
